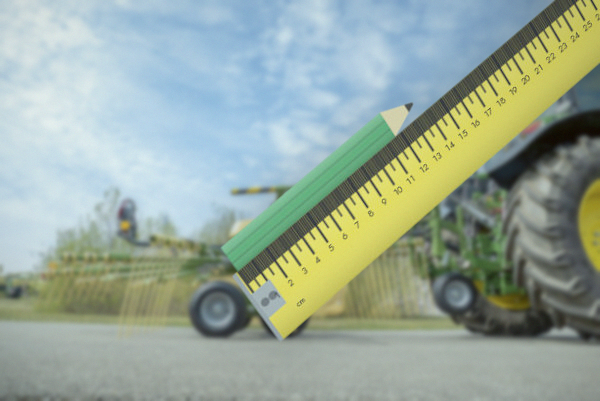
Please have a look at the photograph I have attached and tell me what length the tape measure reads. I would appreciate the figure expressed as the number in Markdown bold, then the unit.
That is **13.5** cm
